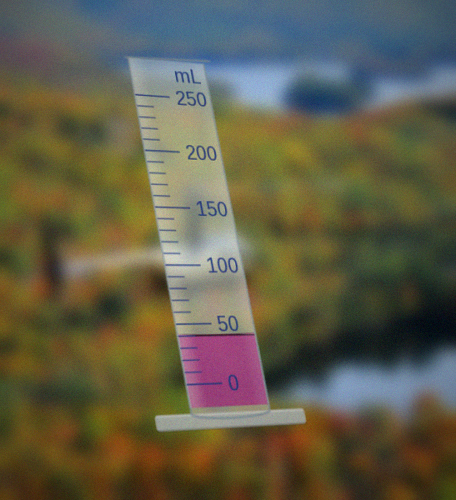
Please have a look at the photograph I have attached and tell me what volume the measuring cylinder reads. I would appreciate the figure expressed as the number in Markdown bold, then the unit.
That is **40** mL
